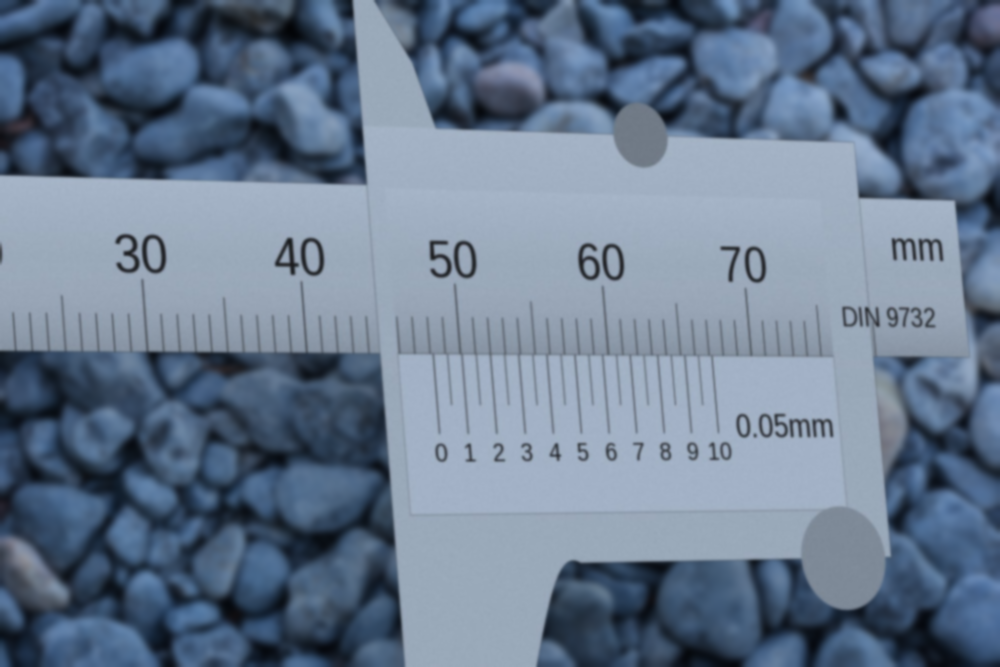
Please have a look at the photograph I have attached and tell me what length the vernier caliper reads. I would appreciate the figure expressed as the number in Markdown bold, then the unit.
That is **48.2** mm
